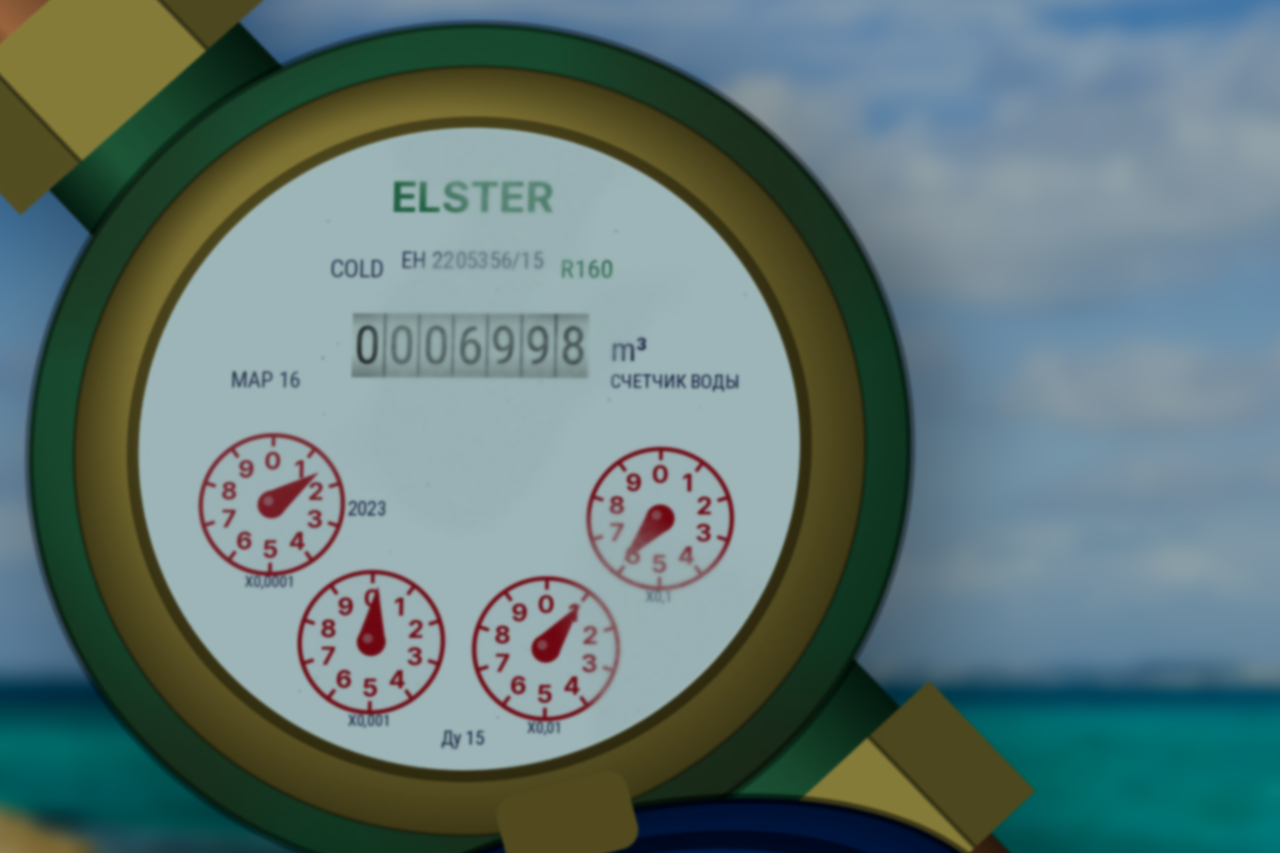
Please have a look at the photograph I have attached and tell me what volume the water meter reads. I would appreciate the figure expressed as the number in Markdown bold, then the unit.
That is **6998.6101** m³
